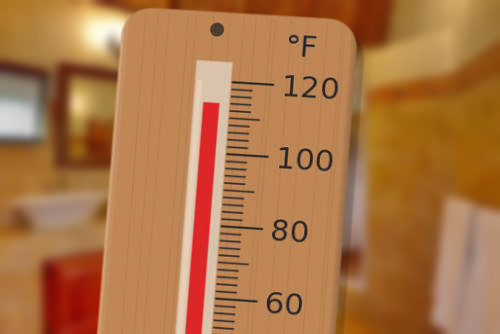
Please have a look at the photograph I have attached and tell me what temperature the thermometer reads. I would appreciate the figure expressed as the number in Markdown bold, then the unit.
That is **114** °F
